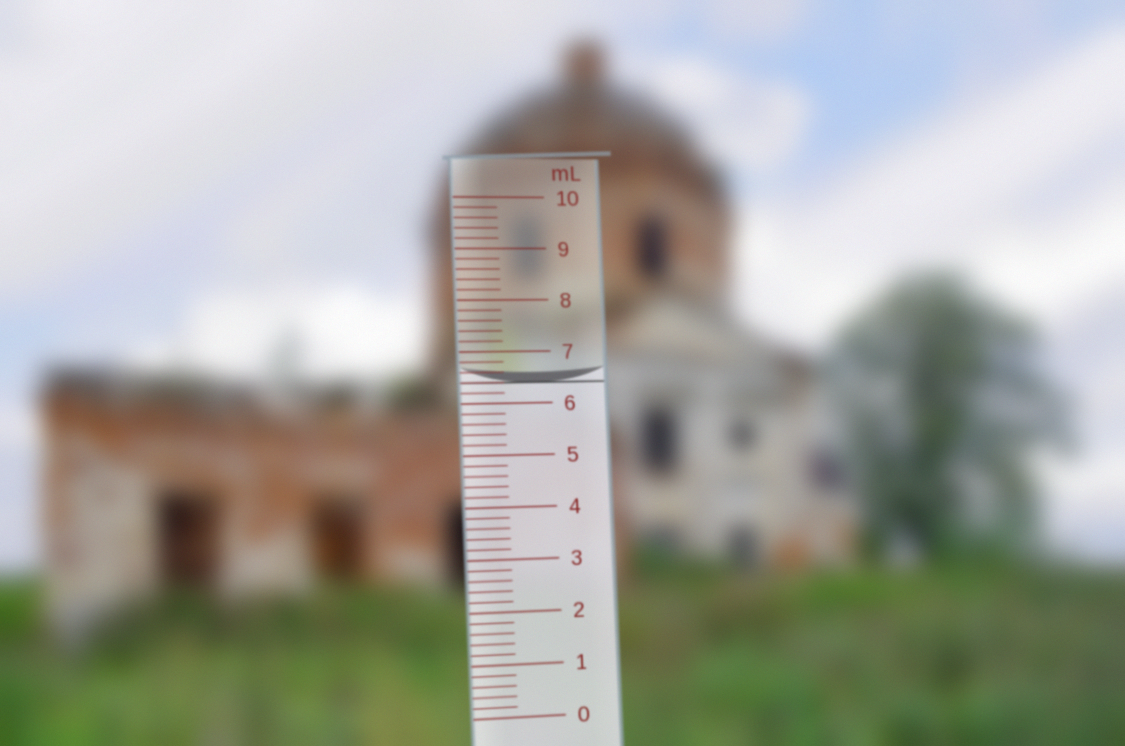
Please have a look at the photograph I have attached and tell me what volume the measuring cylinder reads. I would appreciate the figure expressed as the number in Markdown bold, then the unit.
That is **6.4** mL
